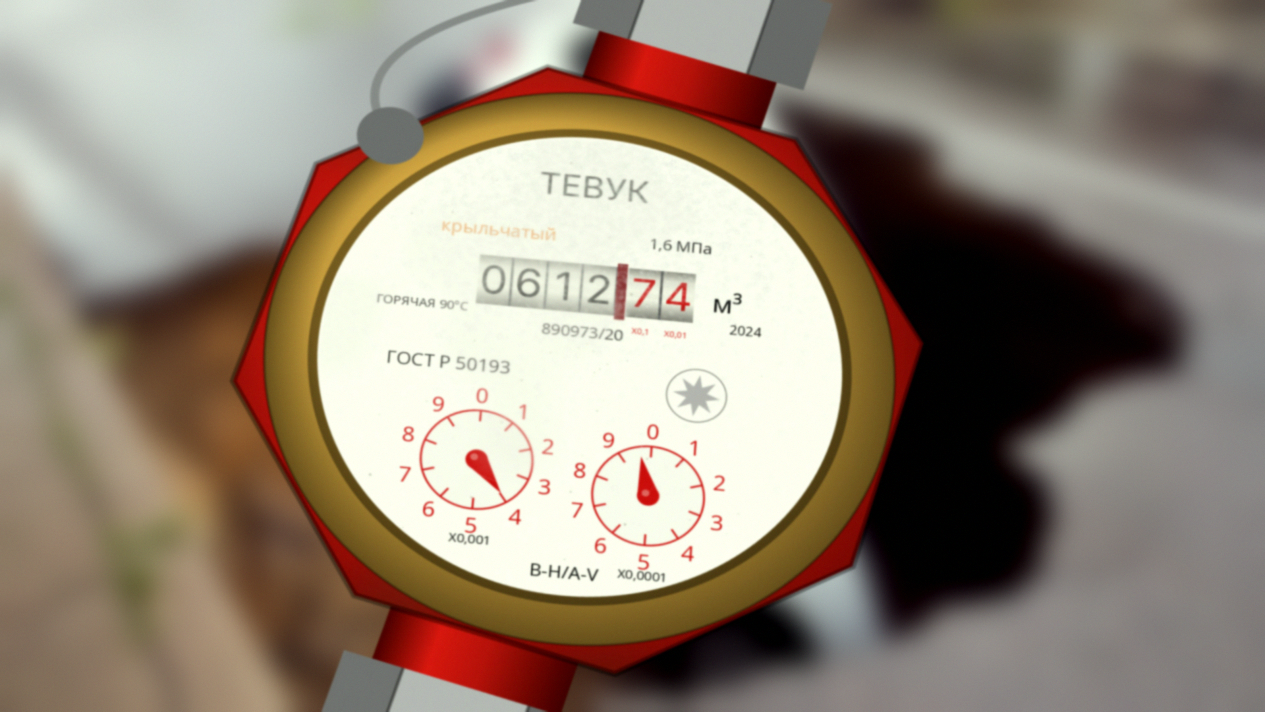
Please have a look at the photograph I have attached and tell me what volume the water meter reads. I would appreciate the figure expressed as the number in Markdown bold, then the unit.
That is **612.7439** m³
